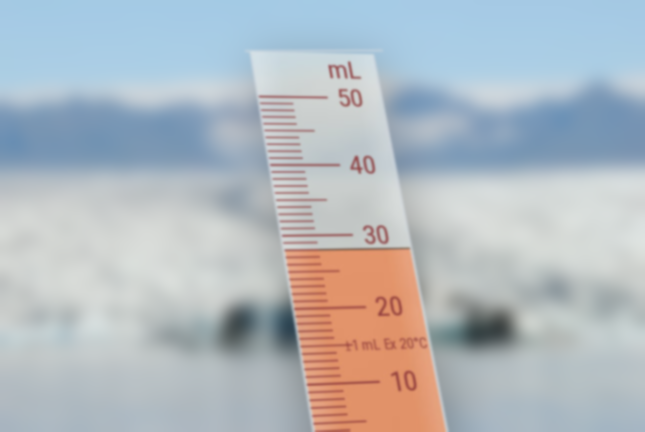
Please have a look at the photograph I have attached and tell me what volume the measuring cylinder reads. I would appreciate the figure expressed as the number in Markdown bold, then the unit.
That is **28** mL
